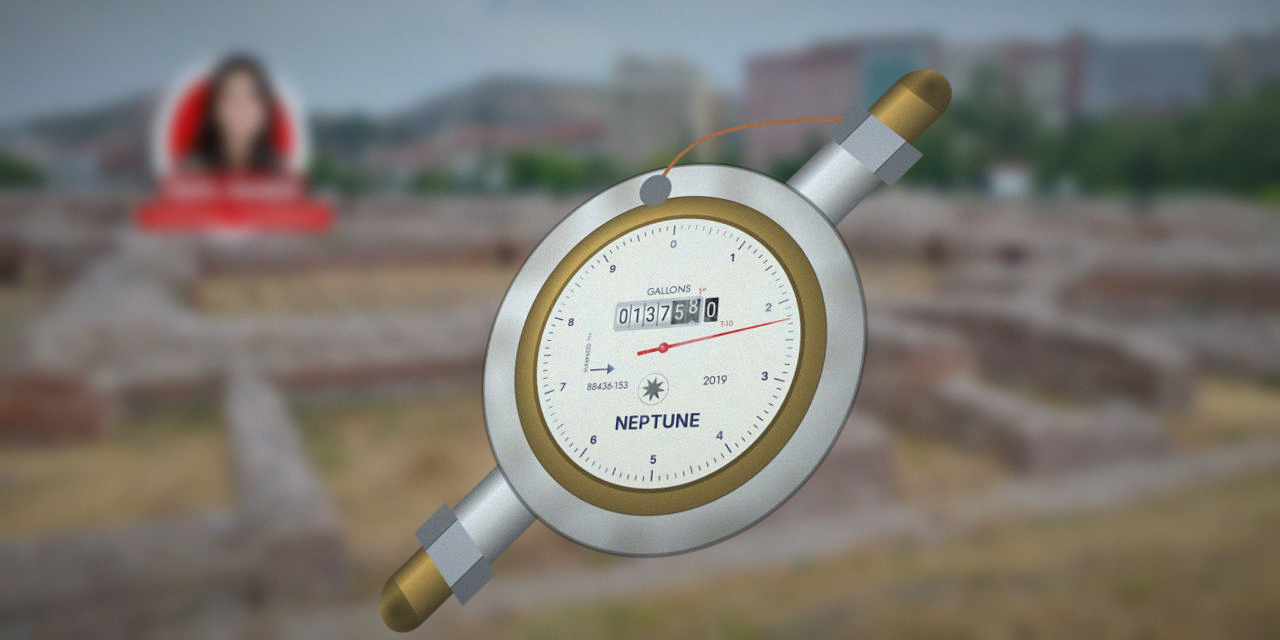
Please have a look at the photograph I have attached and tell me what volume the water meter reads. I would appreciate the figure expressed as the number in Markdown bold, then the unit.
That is **137582.2** gal
